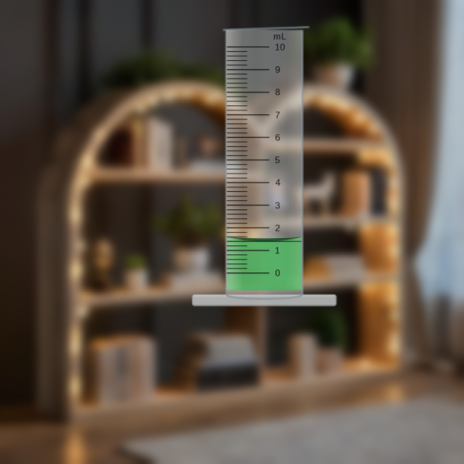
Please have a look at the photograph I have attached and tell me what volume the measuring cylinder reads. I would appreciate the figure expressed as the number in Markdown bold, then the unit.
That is **1.4** mL
